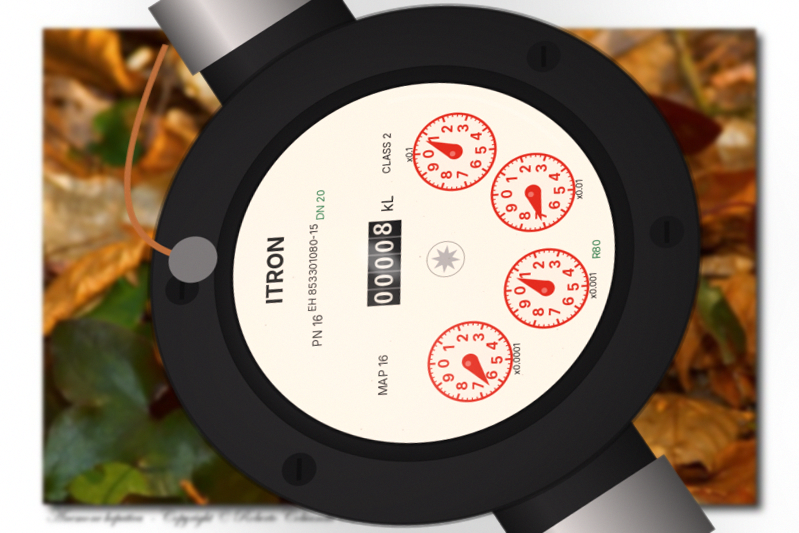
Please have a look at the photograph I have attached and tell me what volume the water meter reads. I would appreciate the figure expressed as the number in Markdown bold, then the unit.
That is **8.0706** kL
